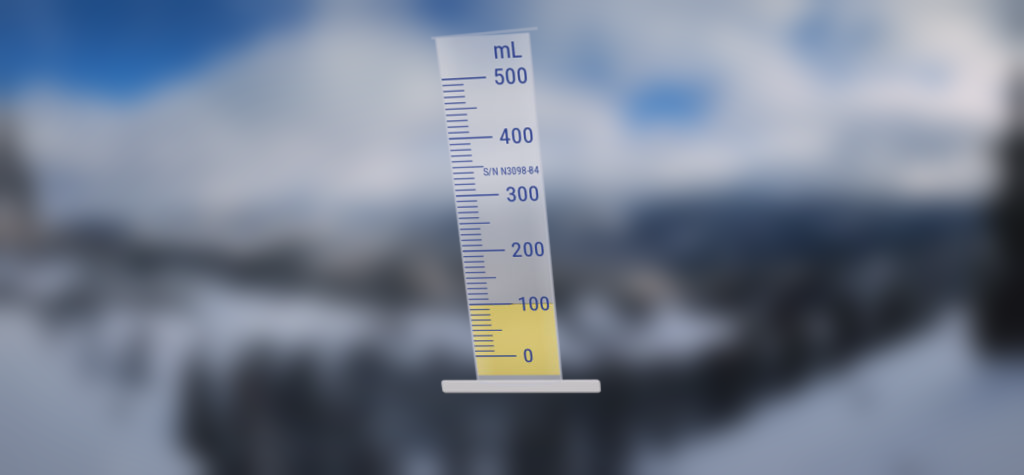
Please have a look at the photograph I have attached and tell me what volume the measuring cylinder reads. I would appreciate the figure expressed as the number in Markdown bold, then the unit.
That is **100** mL
